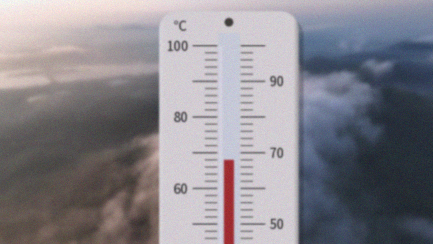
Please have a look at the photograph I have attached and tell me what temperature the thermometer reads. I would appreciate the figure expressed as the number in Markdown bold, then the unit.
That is **68** °C
